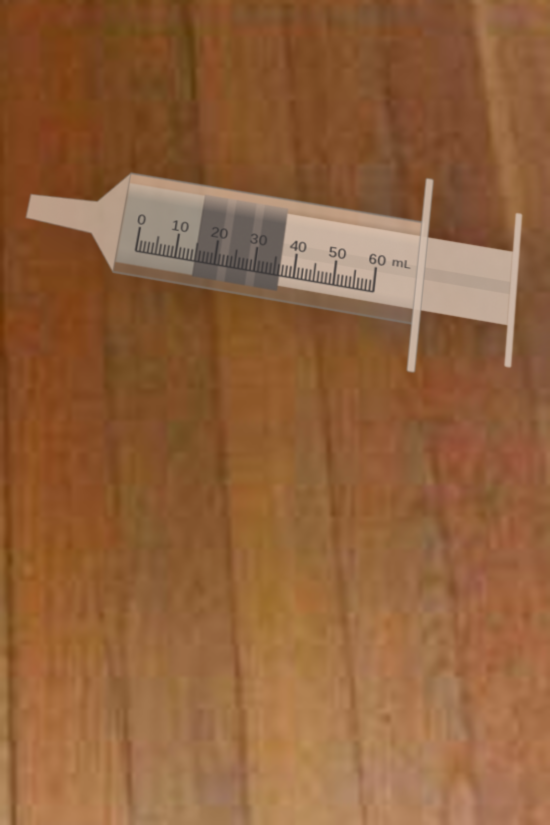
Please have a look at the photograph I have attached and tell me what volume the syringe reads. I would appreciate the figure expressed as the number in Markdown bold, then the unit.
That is **15** mL
